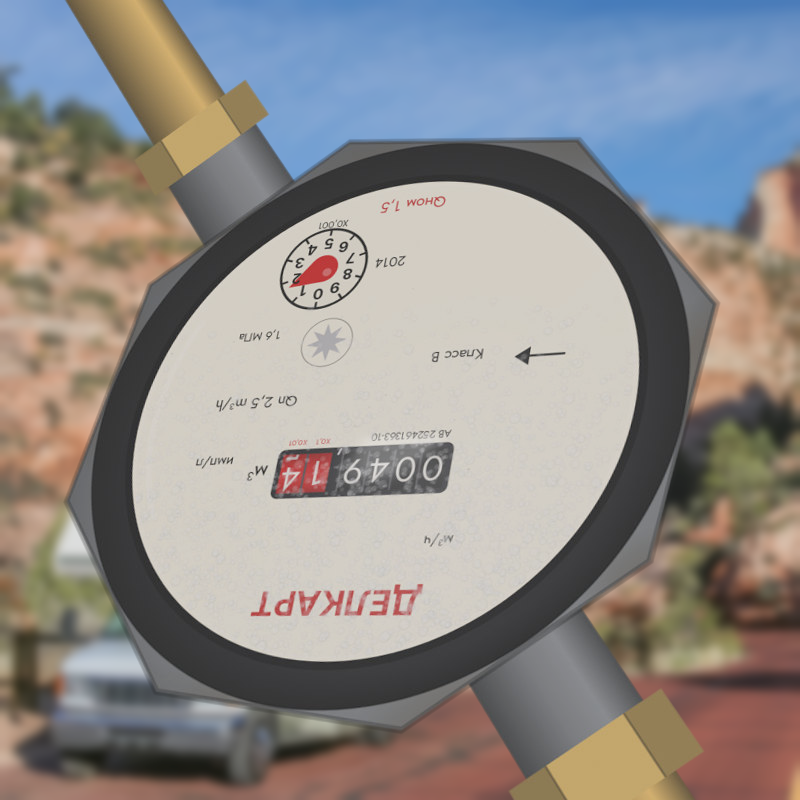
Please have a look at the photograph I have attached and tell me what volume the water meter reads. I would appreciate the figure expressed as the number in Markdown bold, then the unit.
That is **49.141** m³
